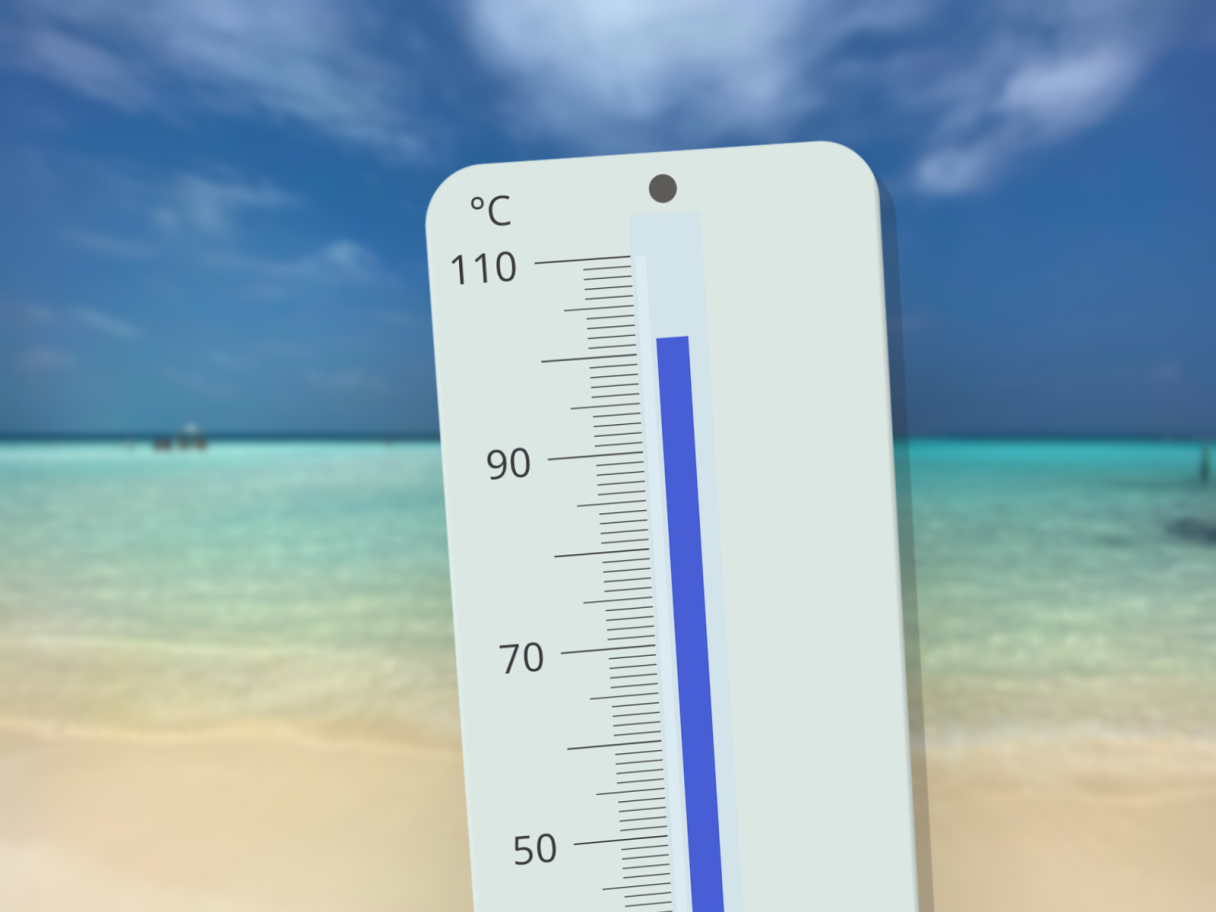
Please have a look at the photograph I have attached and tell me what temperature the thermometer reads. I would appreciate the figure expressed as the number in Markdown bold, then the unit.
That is **101.5** °C
